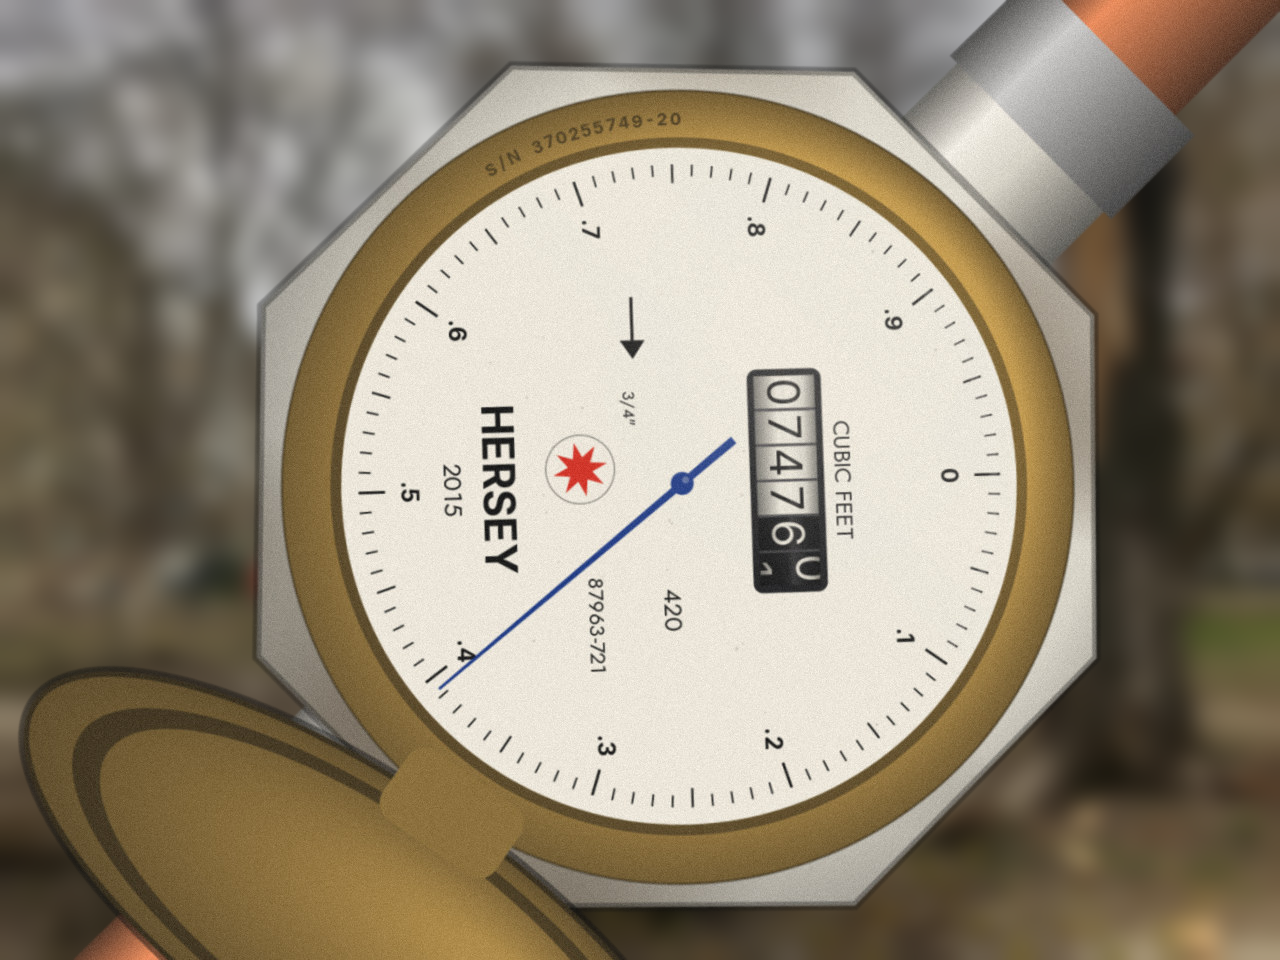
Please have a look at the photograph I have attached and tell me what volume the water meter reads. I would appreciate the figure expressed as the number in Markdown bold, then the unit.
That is **74760.39** ft³
